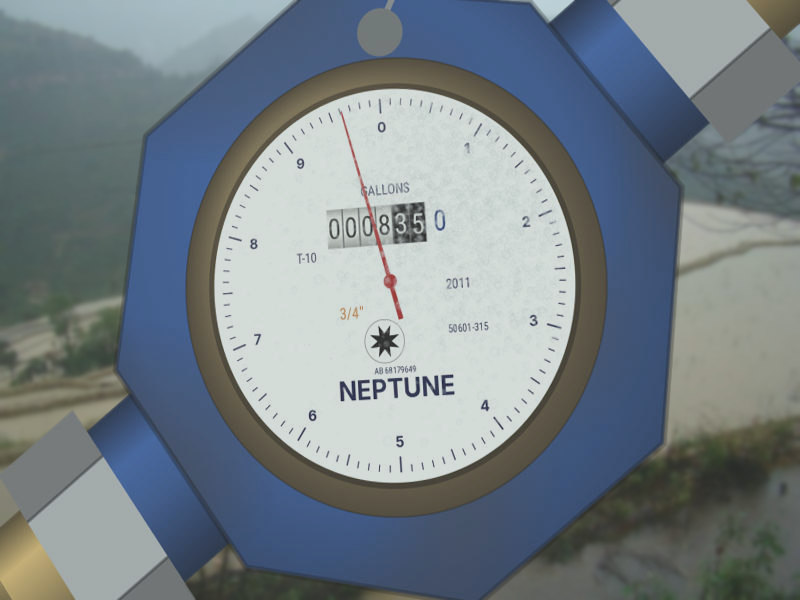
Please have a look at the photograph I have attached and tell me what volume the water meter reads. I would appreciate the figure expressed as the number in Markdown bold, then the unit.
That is **8349.6** gal
